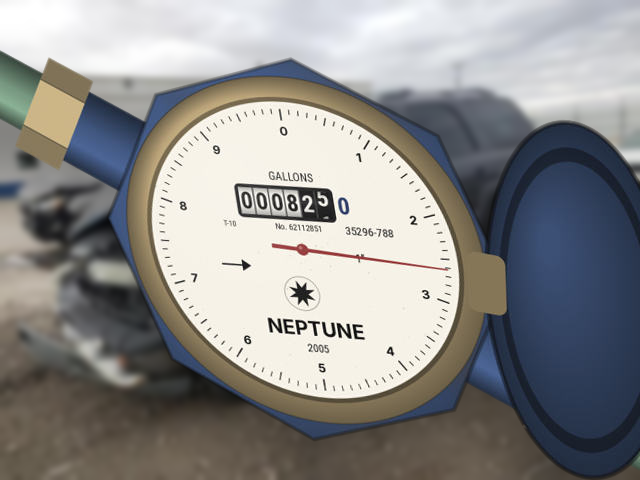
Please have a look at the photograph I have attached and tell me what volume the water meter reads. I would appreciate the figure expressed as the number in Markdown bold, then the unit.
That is **8252.6** gal
